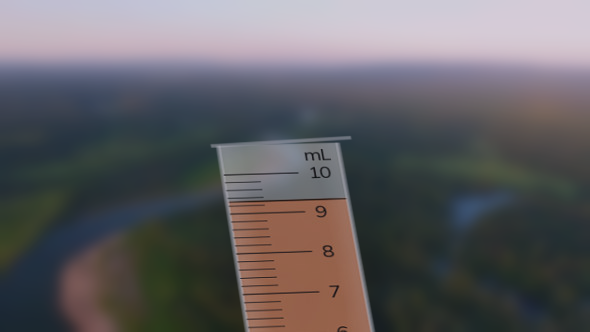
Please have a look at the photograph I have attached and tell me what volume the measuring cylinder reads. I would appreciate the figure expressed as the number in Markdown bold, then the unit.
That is **9.3** mL
